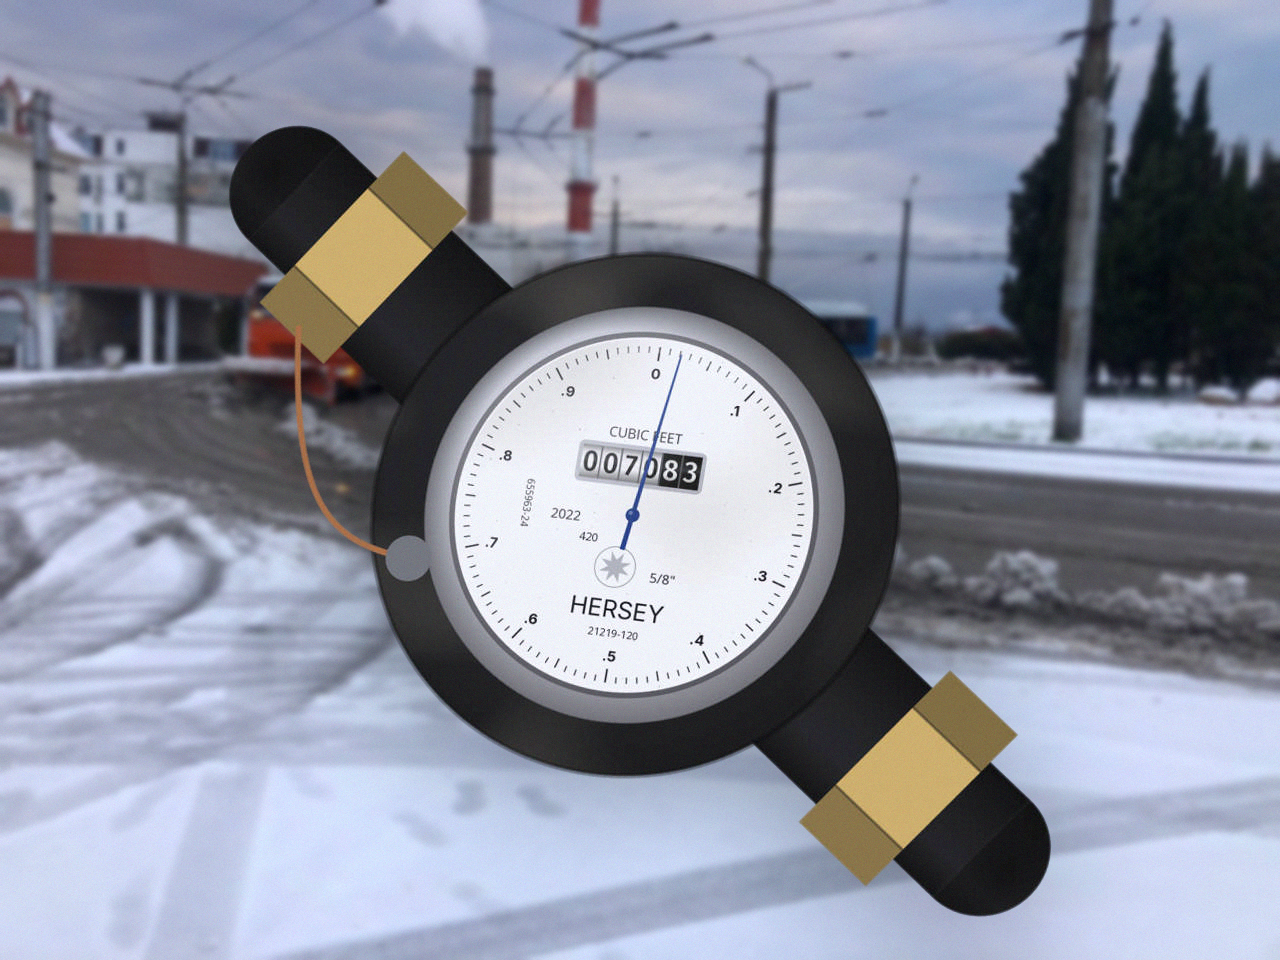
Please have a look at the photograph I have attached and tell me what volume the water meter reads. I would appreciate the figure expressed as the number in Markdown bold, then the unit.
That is **7083.02** ft³
